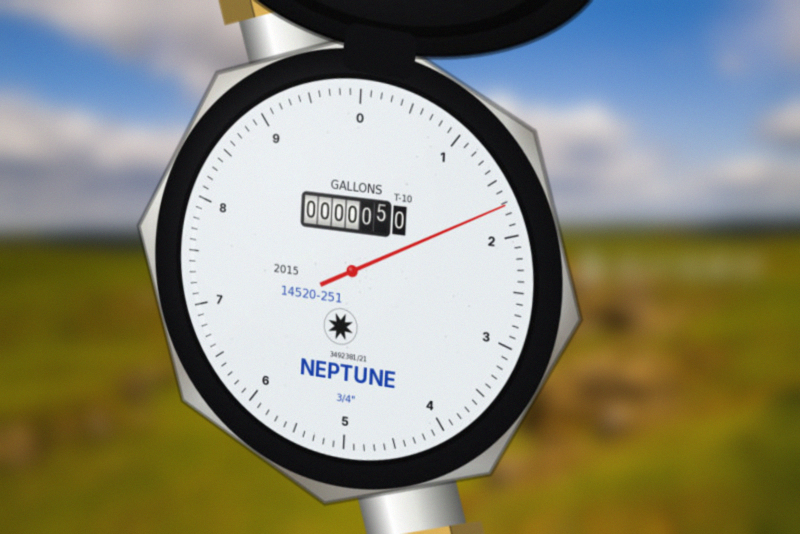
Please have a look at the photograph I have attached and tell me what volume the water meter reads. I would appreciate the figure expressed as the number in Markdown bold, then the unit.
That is **51.7** gal
